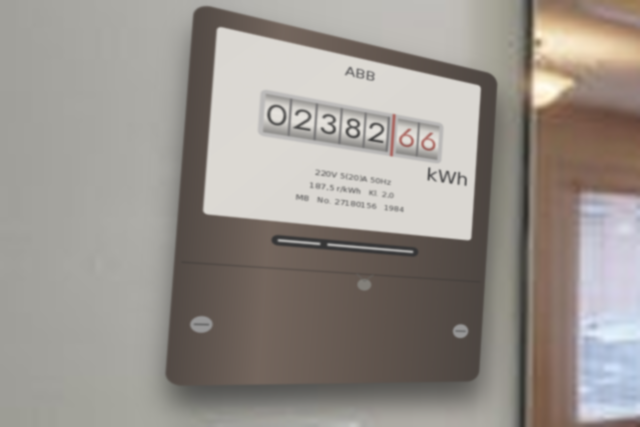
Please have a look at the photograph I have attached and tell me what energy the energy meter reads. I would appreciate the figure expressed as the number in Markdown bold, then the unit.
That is **2382.66** kWh
